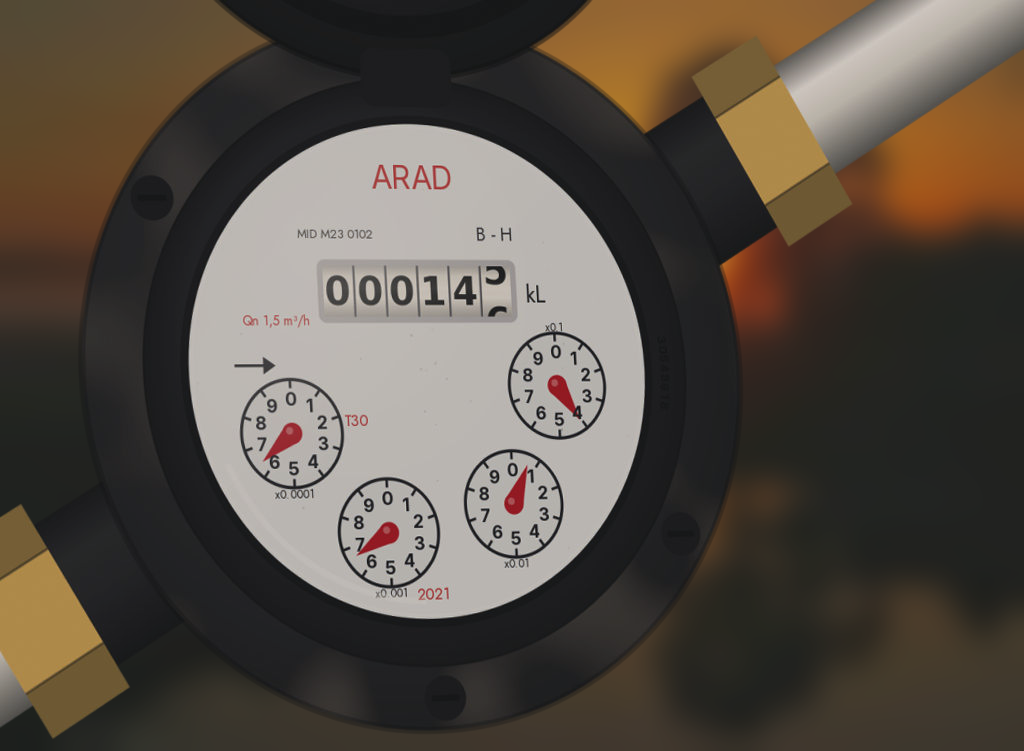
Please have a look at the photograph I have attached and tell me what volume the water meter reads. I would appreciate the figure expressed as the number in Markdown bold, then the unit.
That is **145.4066** kL
